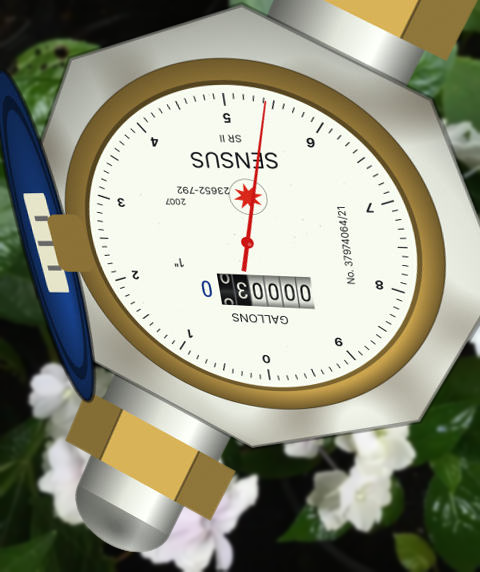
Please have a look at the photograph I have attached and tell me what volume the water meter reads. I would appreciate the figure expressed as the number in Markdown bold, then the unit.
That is **385.4** gal
